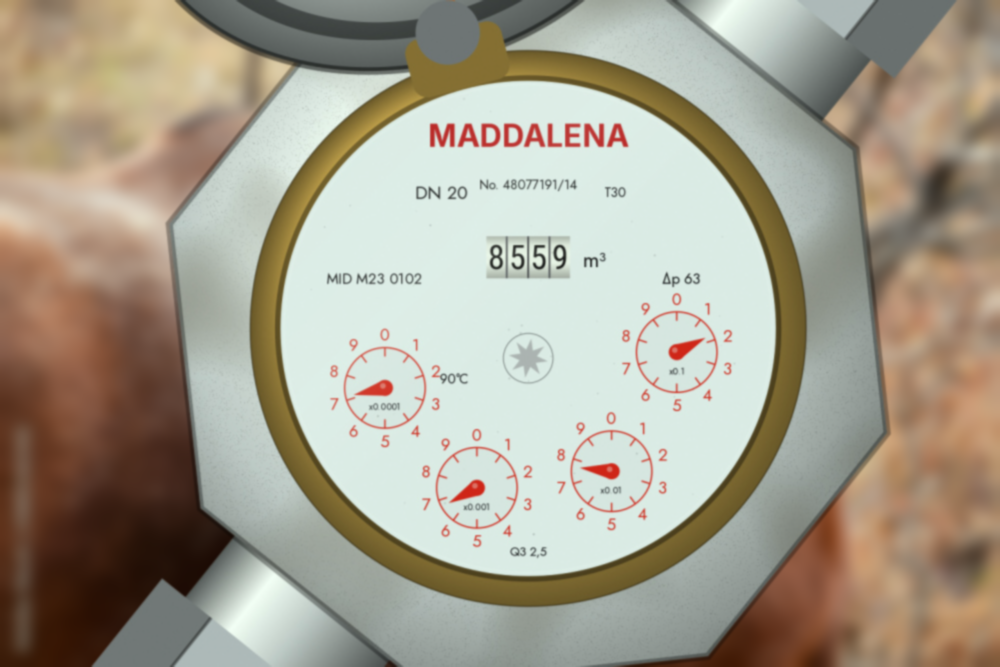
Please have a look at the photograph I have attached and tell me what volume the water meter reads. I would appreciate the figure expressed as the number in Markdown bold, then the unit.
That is **8559.1767** m³
